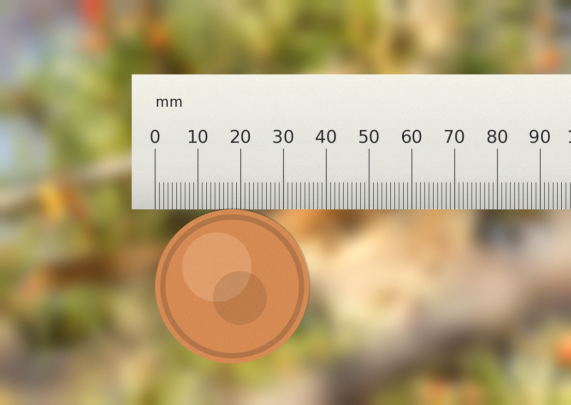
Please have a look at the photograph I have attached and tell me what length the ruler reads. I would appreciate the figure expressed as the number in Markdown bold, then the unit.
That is **36** mm
